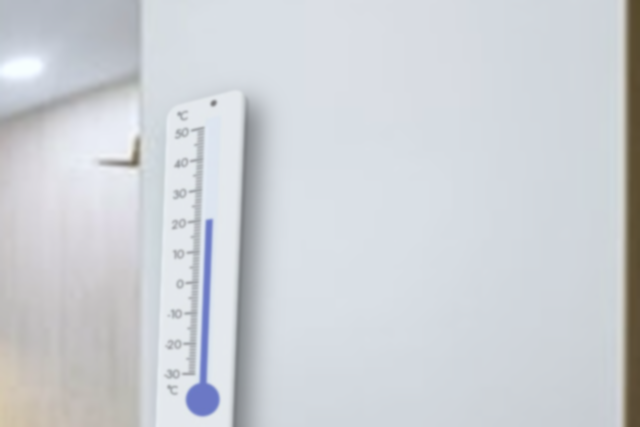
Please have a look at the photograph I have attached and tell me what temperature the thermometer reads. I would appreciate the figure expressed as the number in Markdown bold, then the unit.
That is **20** °C
